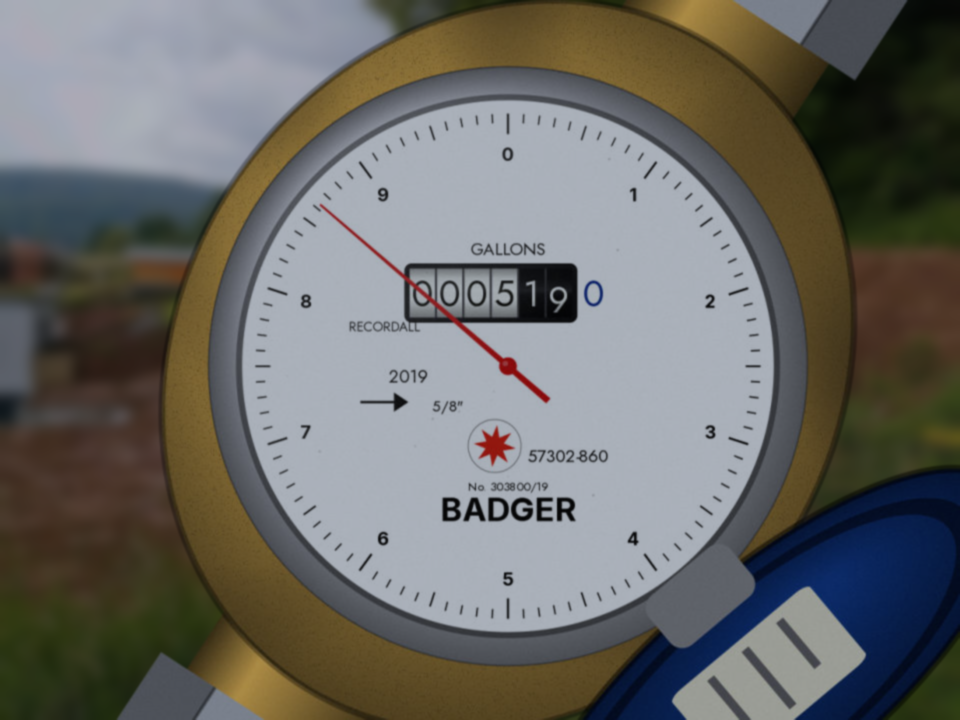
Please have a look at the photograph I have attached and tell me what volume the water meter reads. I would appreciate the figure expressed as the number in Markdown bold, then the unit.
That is **5188.6** gal
